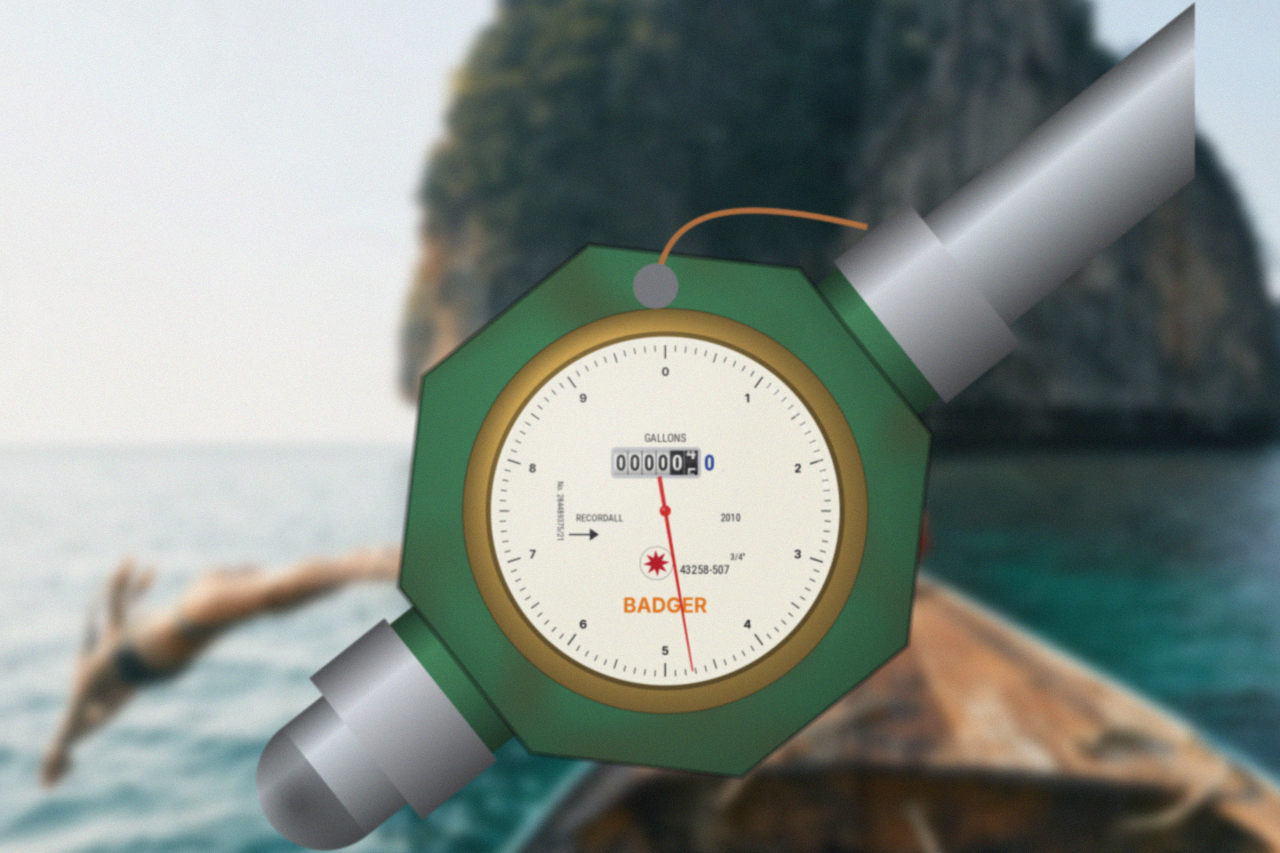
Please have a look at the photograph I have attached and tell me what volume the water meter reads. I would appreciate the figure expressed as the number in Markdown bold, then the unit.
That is **44.7** gal
